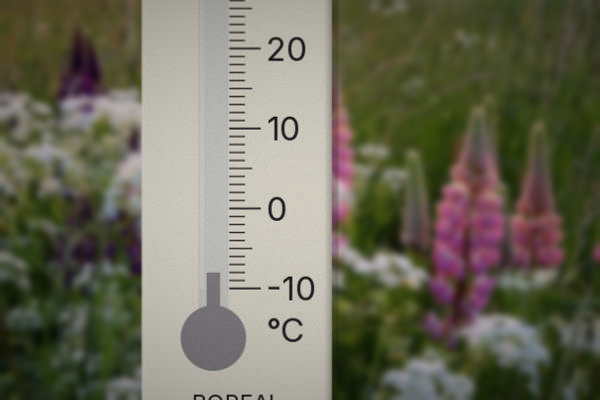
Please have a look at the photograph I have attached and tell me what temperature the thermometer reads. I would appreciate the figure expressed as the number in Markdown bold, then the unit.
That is **-8** °C
